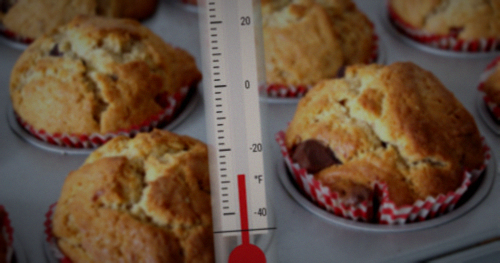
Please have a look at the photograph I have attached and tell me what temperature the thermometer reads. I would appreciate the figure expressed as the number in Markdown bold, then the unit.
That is **-28** °F
